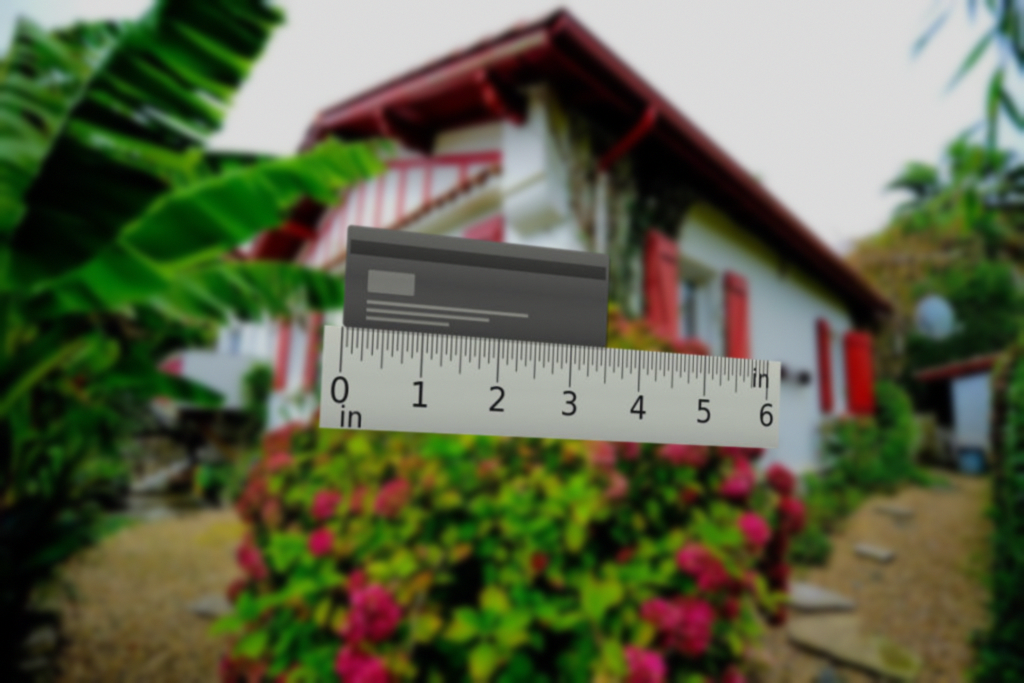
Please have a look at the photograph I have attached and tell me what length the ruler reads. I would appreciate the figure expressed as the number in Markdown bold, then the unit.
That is **3.5** in
